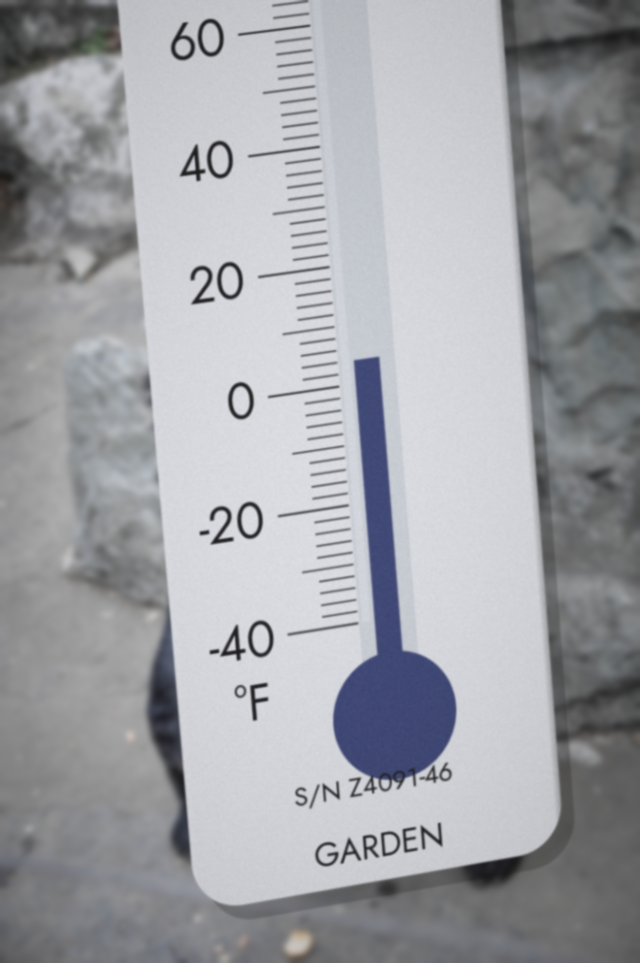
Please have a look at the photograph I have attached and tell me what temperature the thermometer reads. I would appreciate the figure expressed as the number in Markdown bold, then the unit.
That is **4** °F
